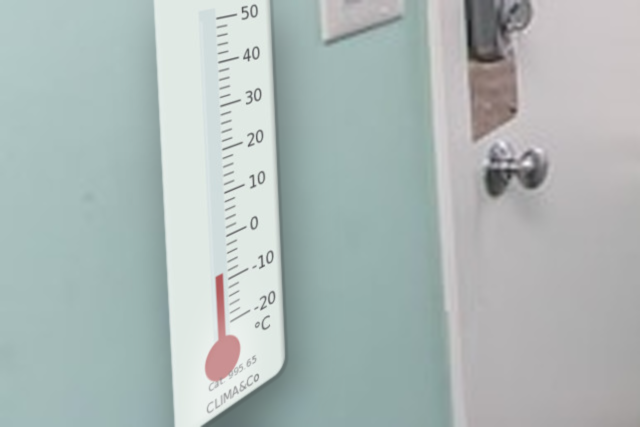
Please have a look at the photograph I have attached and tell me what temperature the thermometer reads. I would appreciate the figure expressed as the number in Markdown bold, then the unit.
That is **-8** °C
